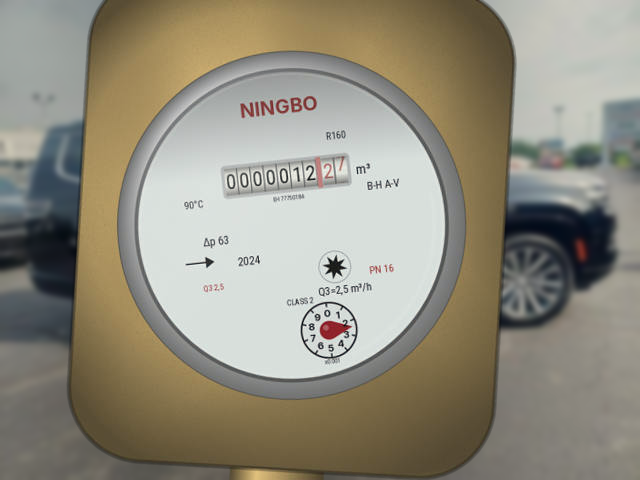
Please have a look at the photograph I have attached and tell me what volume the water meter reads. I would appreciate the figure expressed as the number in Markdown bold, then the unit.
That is **12.272** m³
